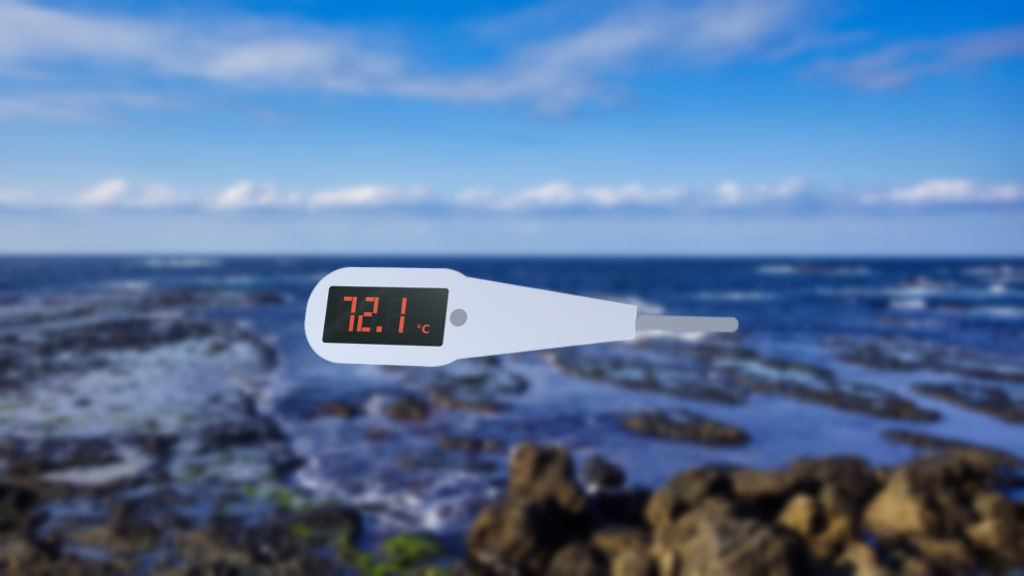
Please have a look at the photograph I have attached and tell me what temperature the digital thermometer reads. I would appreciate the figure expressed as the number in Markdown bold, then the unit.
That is **72.1** °C
